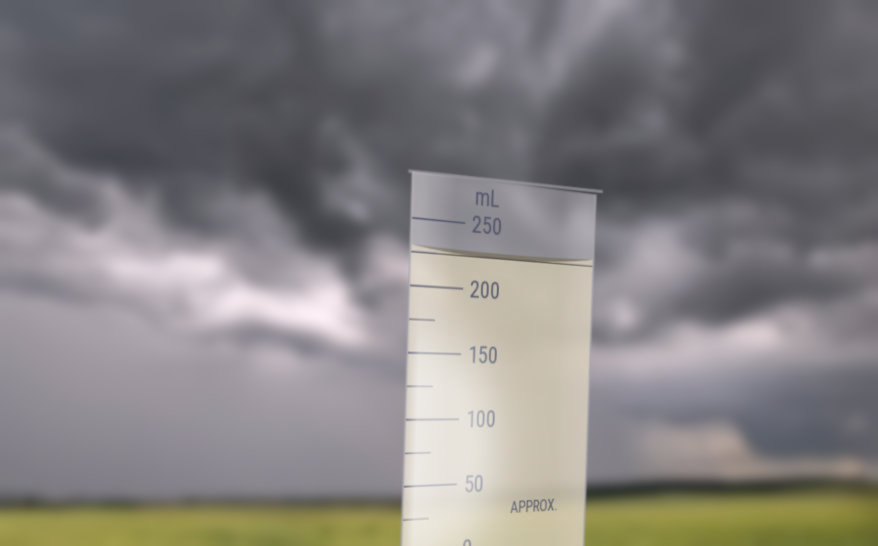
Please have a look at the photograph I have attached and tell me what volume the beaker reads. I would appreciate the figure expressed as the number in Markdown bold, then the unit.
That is **225** mL
